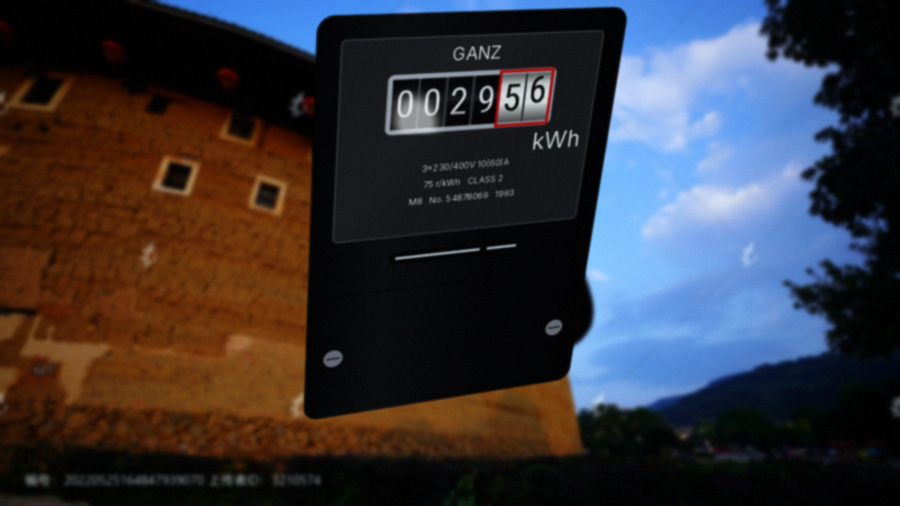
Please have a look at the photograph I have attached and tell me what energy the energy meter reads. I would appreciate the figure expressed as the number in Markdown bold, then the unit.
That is **29.56** kWh
